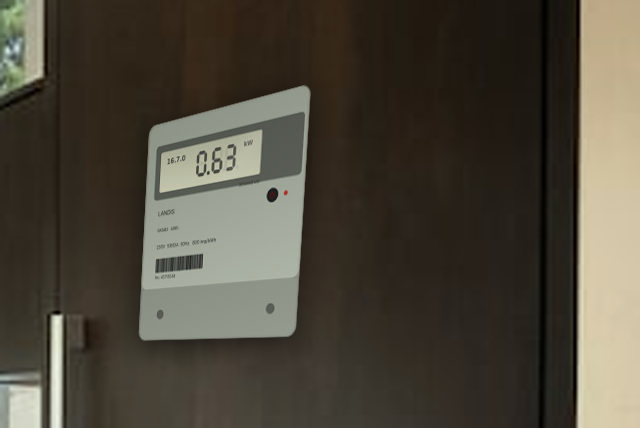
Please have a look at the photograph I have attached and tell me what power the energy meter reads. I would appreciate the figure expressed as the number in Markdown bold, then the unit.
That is **0.63** kW
